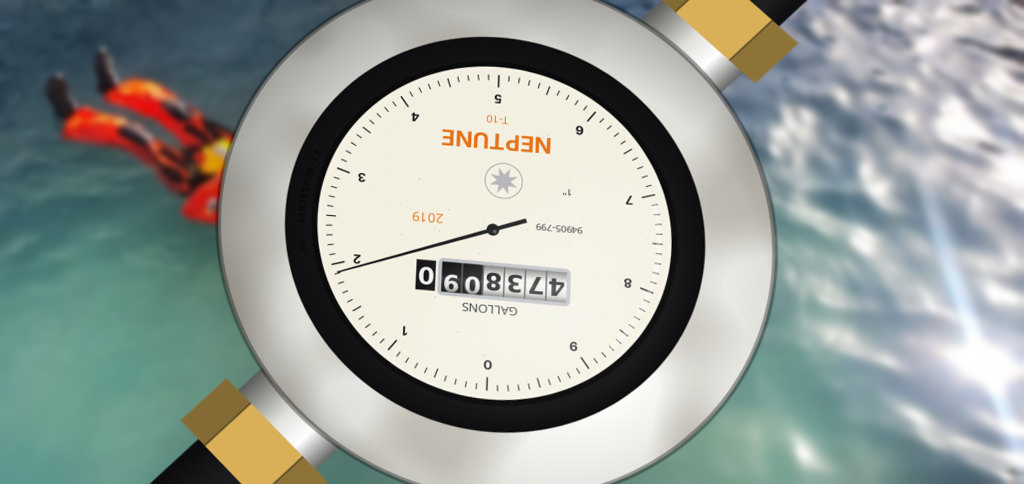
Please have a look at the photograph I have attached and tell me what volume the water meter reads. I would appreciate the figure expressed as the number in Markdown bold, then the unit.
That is **4738091.9** gal
